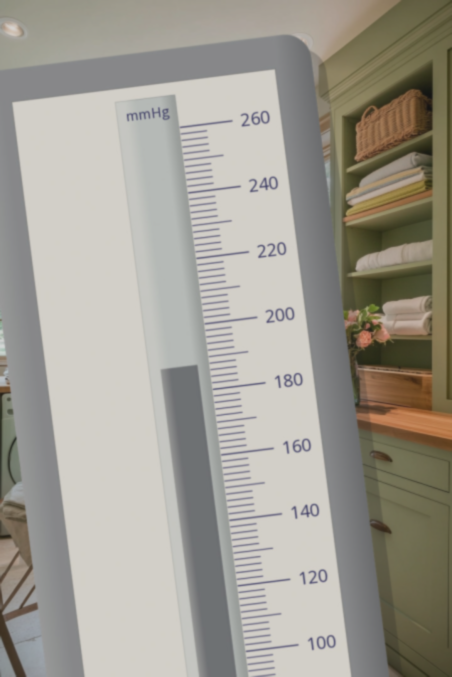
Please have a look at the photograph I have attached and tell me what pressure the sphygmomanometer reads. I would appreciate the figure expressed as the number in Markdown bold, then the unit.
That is **188** mmHg
